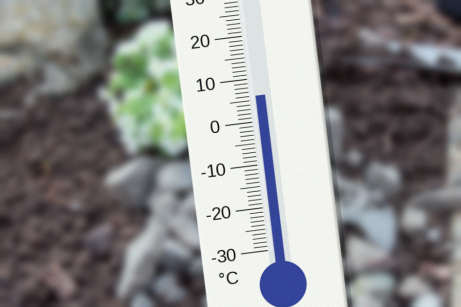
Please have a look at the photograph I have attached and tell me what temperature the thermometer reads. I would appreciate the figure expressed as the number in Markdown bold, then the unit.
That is **6** °C
